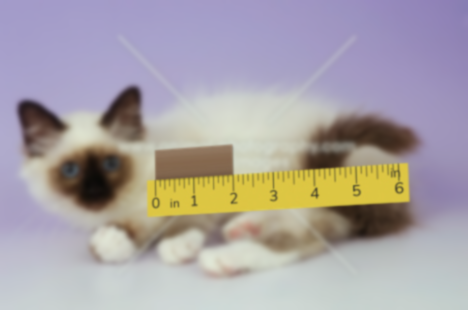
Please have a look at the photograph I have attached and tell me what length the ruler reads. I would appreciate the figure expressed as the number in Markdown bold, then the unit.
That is **2** in
